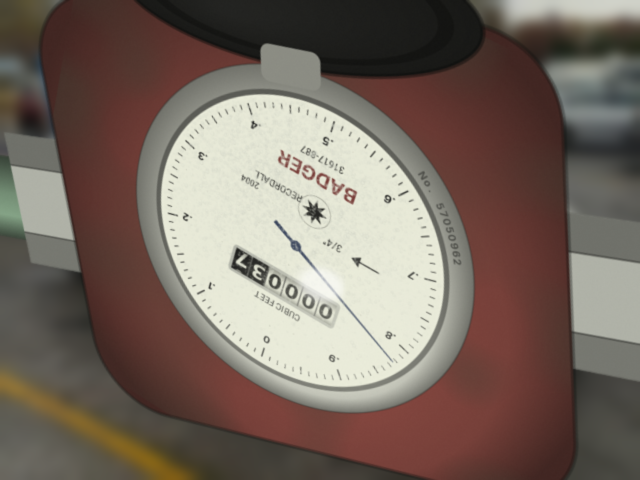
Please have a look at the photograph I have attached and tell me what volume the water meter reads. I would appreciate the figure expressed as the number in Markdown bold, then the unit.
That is **36.82** ft³
